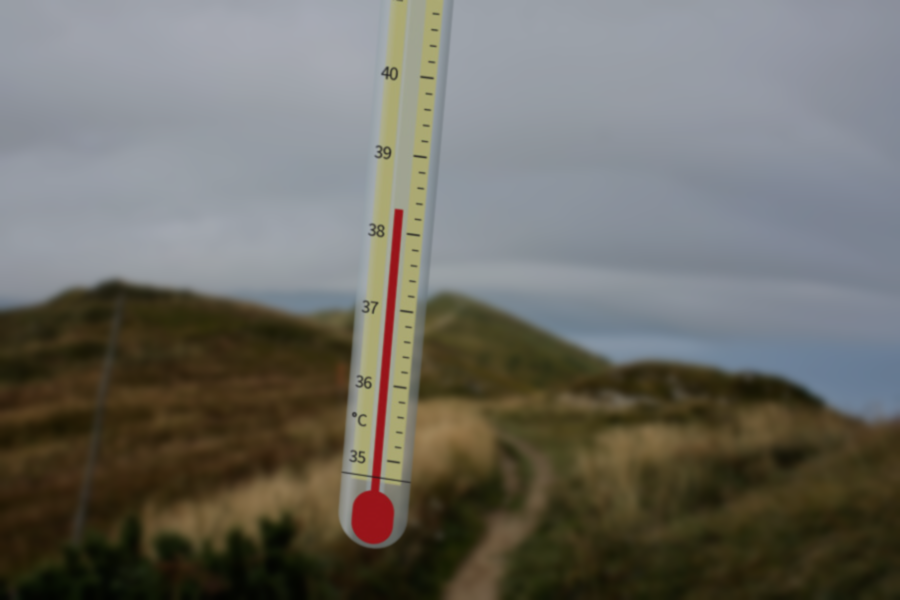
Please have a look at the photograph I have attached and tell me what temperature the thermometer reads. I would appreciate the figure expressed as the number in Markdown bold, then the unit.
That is **38.3** °C
